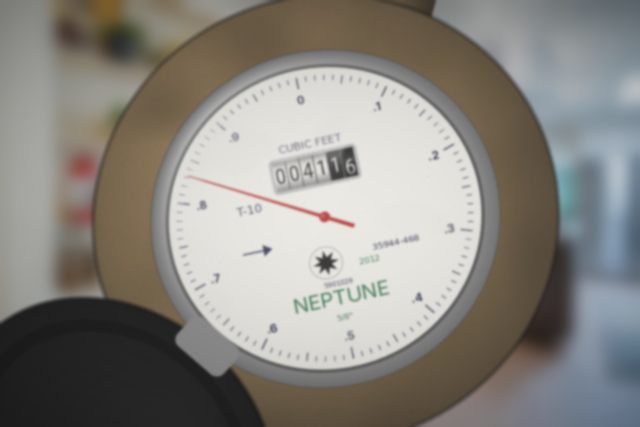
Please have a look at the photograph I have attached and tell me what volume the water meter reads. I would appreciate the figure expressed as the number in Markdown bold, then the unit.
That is **4115.83** ft³
